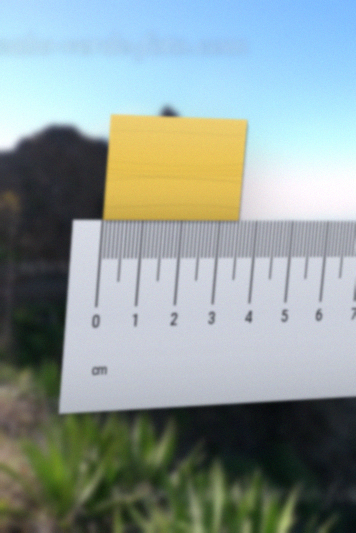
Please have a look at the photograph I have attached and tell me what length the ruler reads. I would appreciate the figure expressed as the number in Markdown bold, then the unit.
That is **3.5** cm
